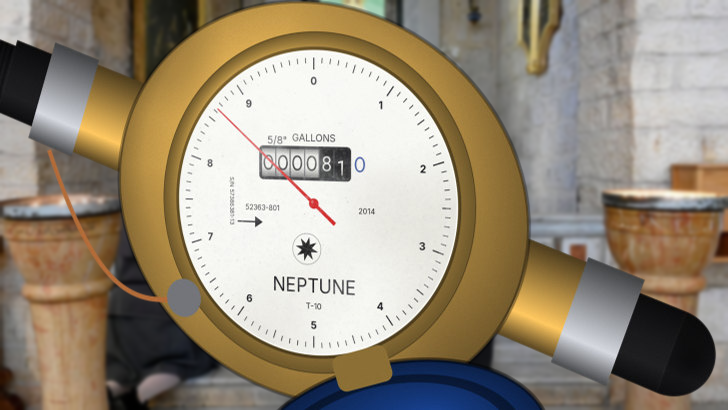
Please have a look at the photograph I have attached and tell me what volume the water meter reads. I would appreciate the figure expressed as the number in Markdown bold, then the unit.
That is **808.6** gal
